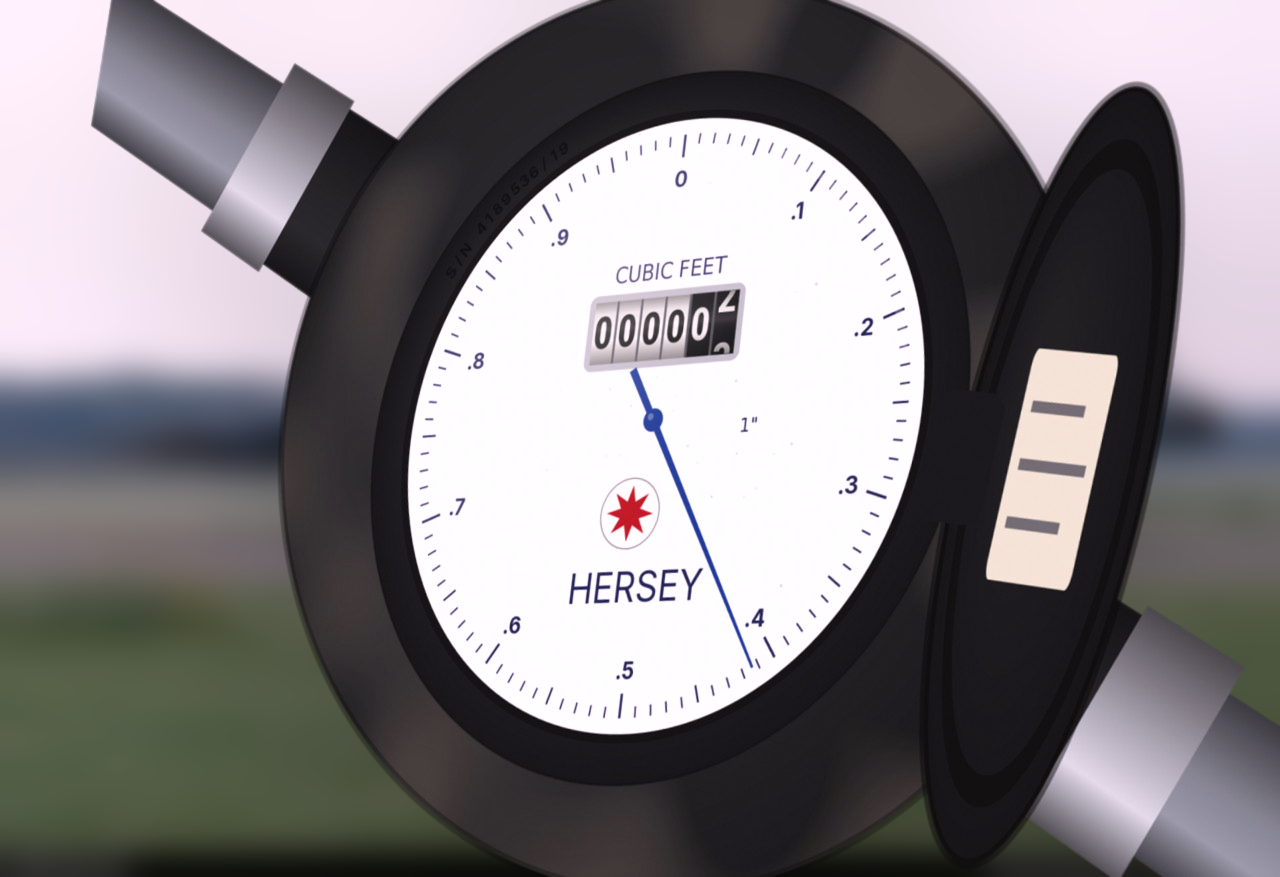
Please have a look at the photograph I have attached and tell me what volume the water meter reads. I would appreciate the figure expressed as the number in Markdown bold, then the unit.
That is **2.41** ft³
